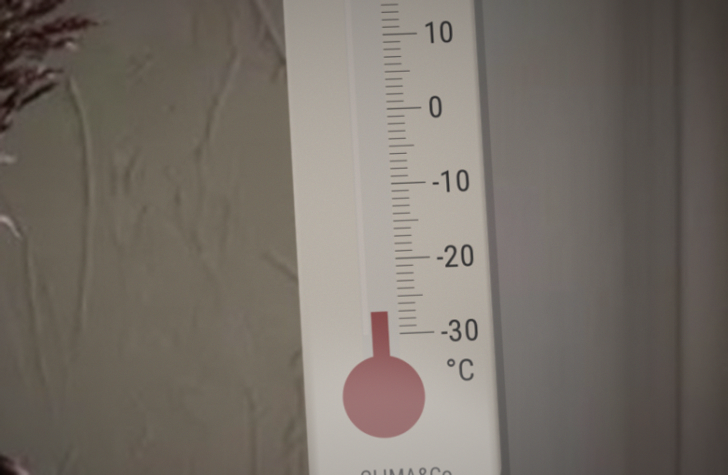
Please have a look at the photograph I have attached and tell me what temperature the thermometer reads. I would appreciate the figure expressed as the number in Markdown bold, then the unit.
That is **-27** °C
